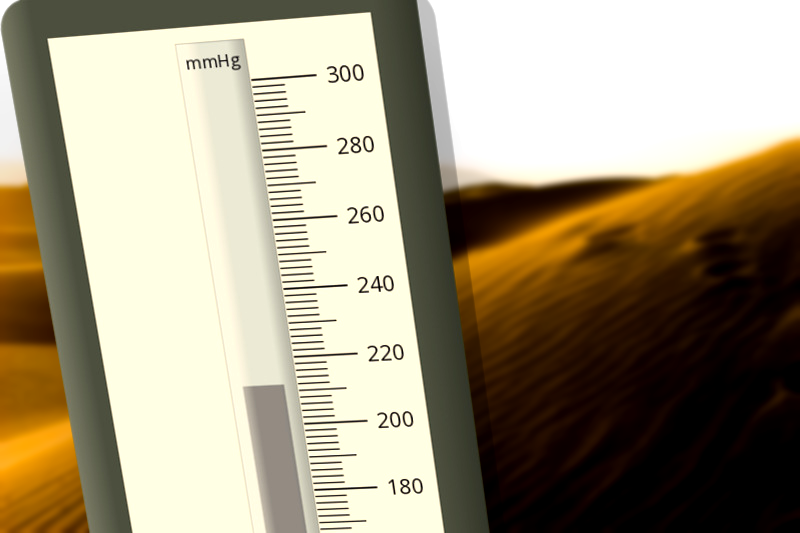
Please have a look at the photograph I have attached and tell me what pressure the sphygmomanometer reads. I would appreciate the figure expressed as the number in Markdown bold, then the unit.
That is **212** mmHg
